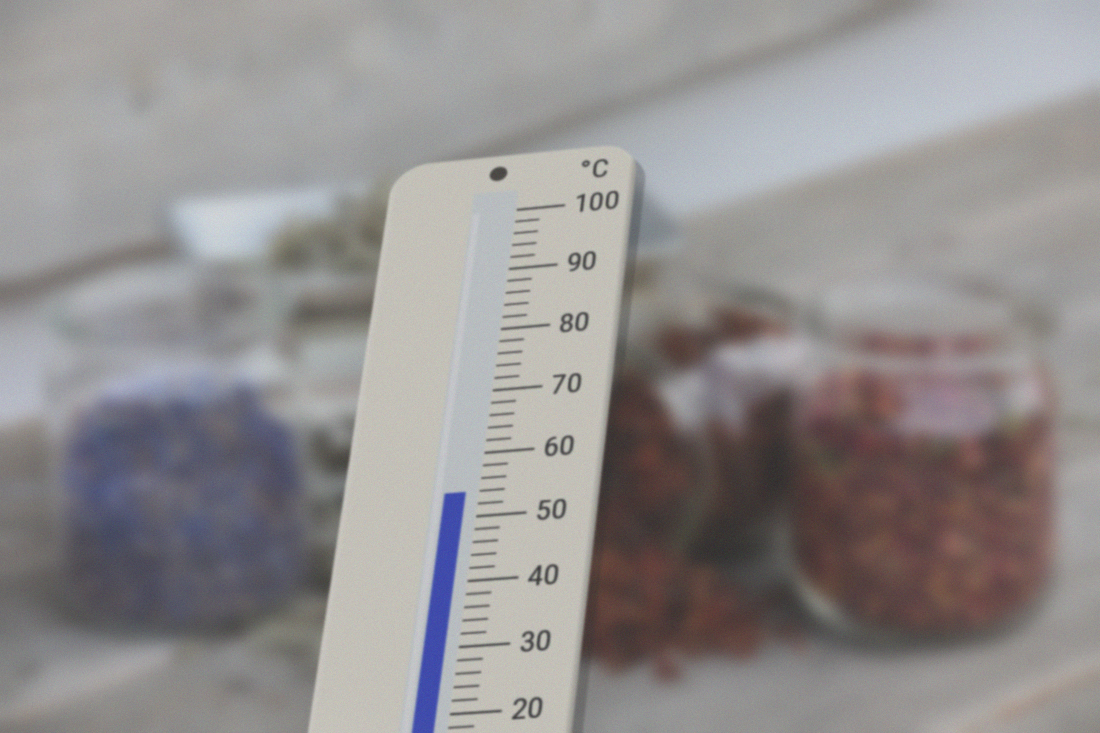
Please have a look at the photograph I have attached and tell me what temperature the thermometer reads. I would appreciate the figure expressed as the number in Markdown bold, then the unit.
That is **54** °C
